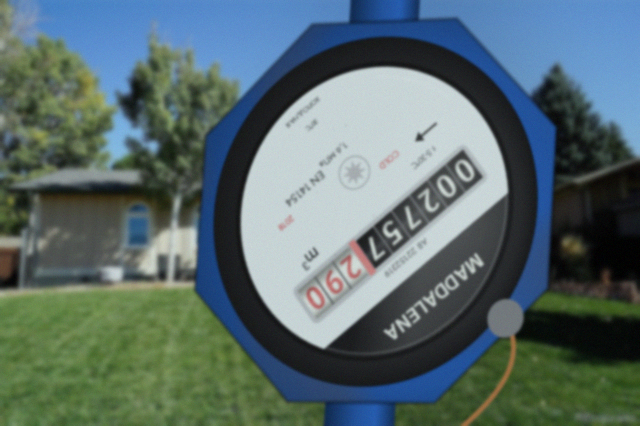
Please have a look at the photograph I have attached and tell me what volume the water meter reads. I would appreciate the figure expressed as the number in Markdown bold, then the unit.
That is **2757.290** m³
